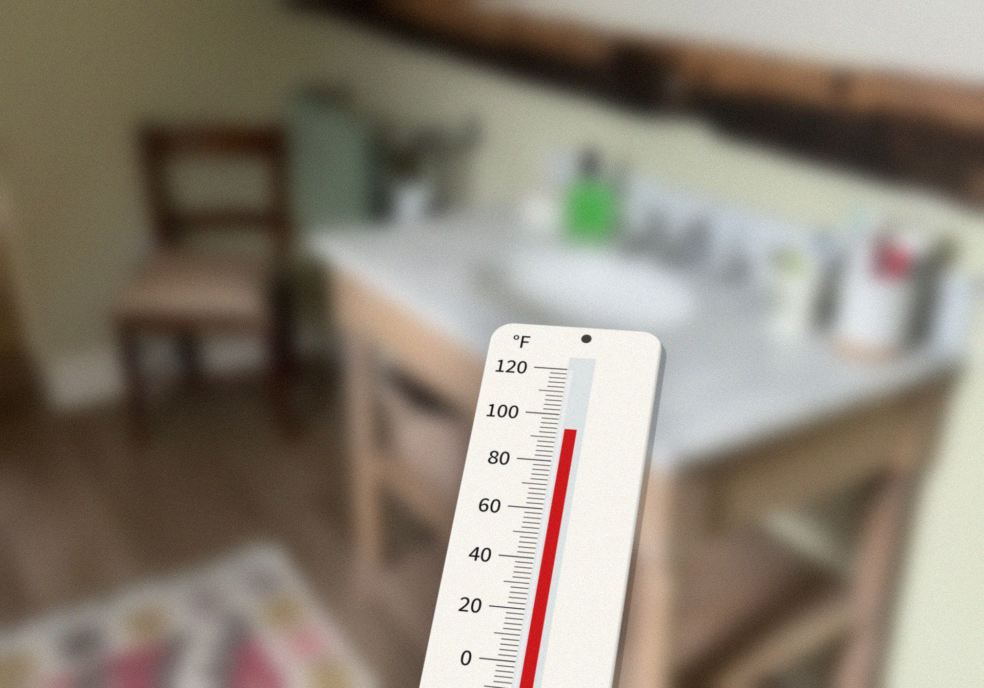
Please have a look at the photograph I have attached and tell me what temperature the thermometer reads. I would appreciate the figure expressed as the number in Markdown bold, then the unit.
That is **94** °F
